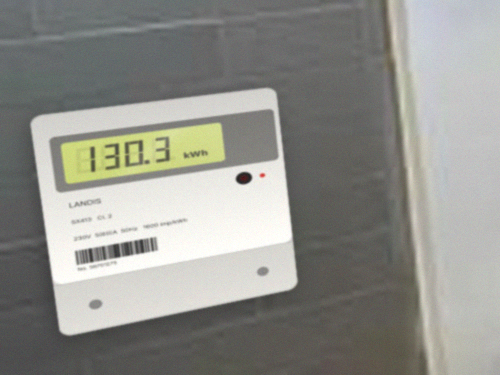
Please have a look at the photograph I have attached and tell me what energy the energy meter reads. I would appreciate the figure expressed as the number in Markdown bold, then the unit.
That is **130.3** kWh
